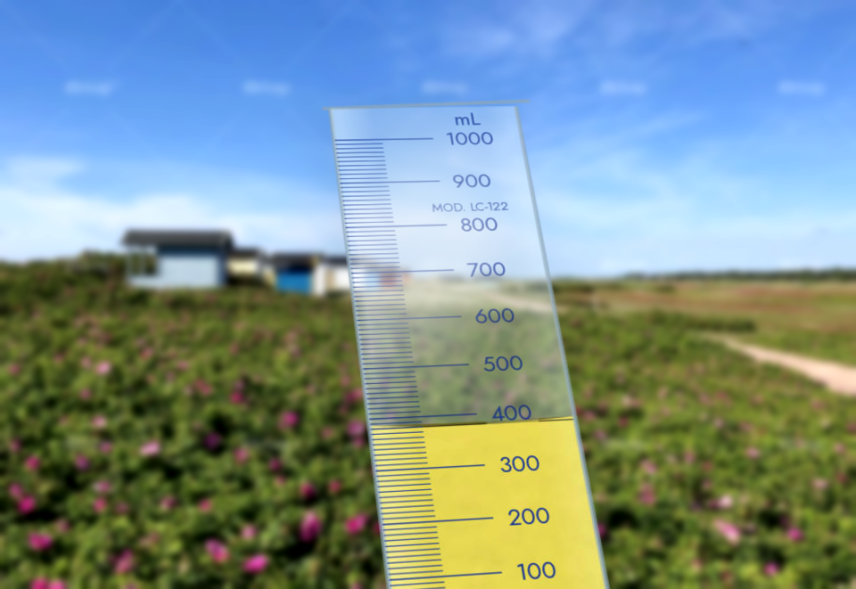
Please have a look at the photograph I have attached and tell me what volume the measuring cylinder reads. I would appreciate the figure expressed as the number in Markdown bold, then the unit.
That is **380** mL
